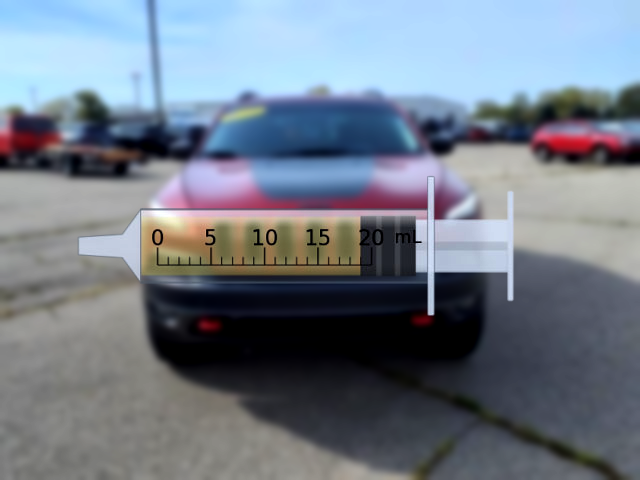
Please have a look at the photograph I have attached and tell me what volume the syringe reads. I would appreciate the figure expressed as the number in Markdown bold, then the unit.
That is **19** mL
